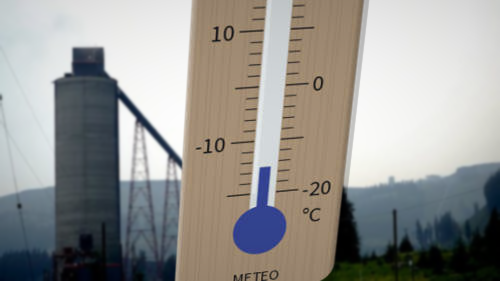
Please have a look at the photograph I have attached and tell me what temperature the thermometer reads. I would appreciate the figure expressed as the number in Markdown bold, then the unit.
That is **-15** °C
